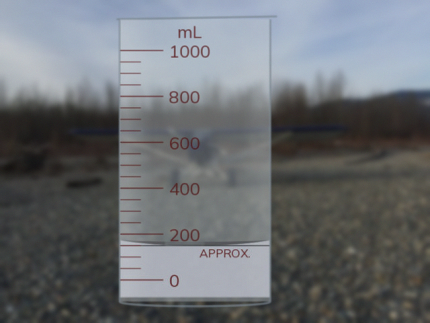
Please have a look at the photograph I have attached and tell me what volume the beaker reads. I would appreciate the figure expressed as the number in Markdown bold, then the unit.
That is **150** mL
